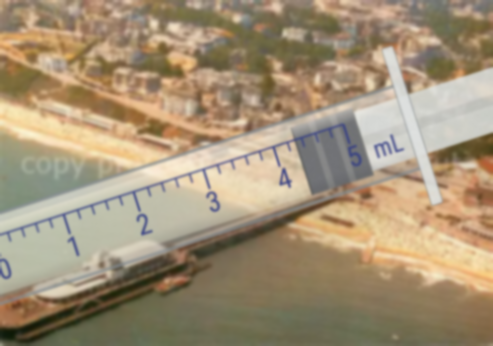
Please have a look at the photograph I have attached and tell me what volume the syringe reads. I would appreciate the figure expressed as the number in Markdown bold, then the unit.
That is **4.3** mL
